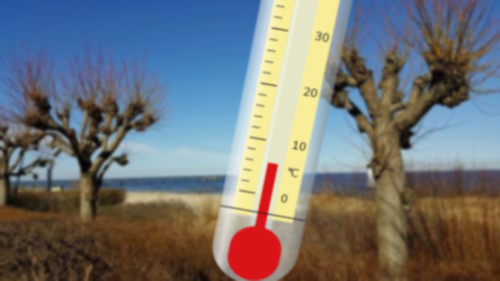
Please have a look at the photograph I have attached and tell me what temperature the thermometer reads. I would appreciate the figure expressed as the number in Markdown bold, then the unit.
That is **6** °C
